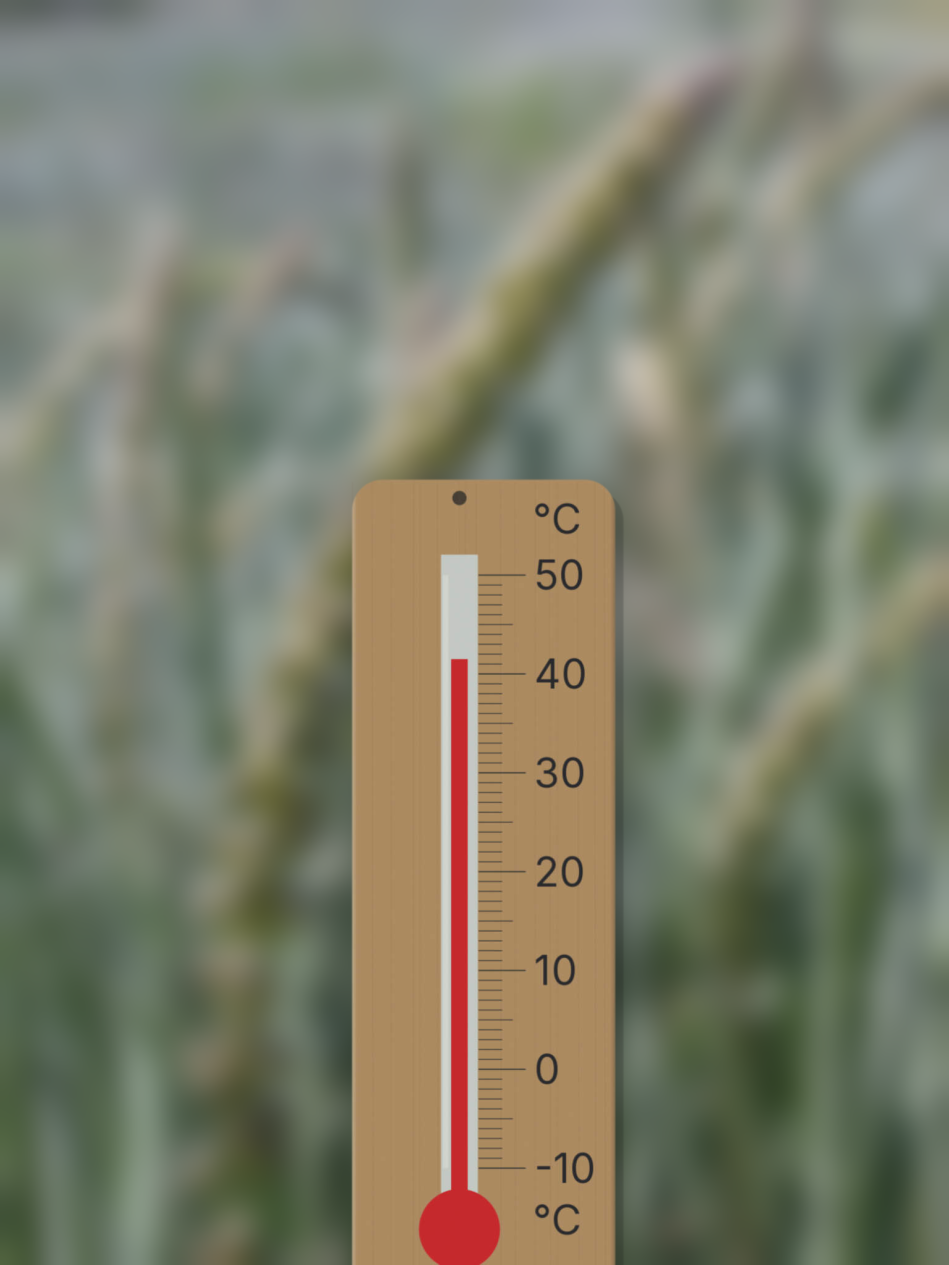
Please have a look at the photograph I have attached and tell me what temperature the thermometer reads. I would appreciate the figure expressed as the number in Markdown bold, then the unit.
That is **41.5** °C
